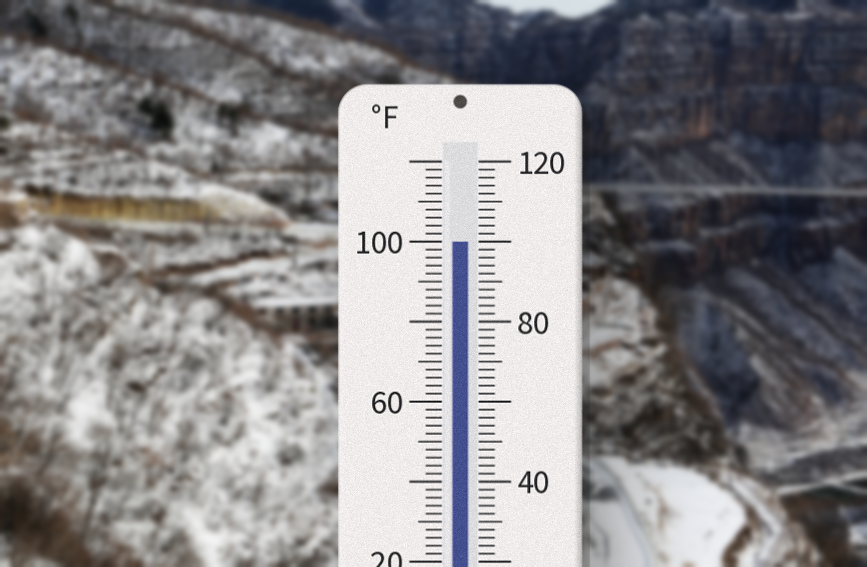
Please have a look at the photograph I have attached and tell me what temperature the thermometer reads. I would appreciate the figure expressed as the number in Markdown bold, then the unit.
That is **100** °F
